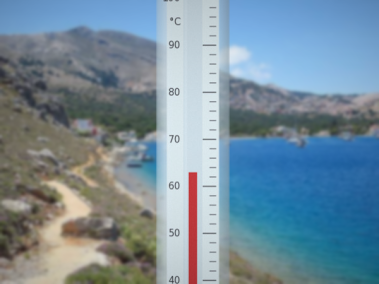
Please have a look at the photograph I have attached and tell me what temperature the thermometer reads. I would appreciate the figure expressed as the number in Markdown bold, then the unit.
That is **63** °C
